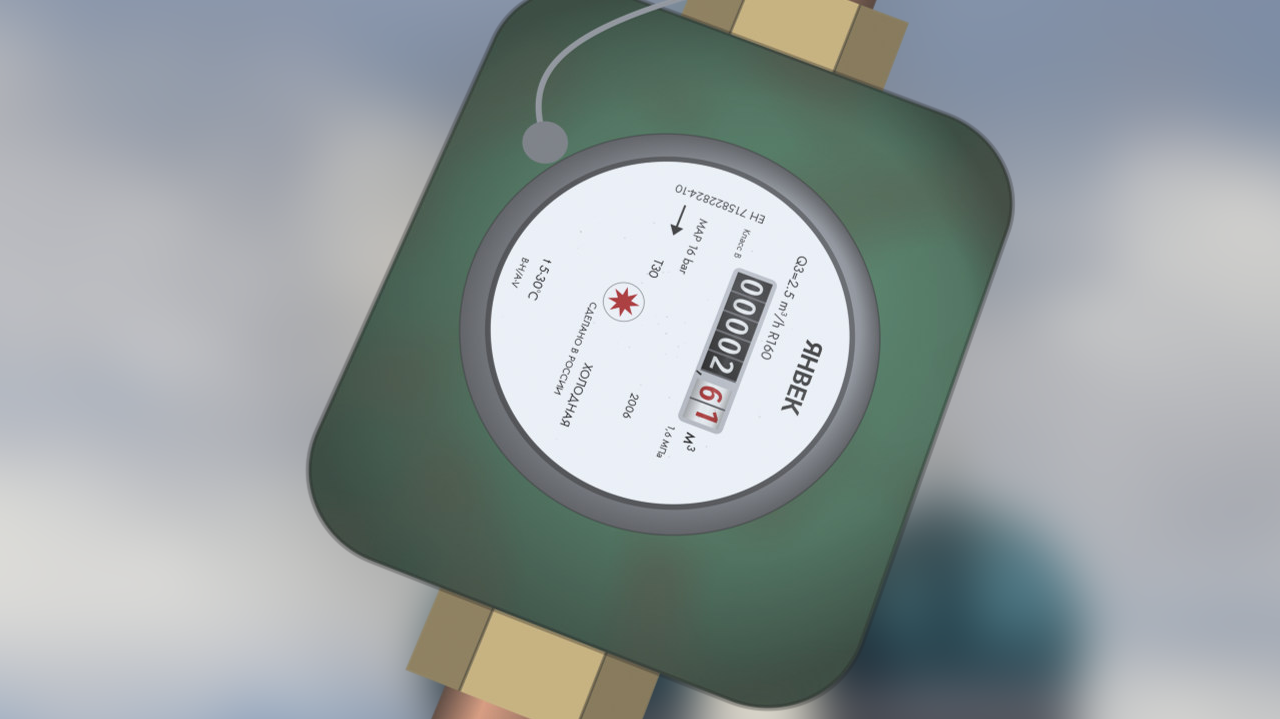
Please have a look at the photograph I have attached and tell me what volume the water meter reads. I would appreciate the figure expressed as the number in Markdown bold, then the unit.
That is **2.61** m³
